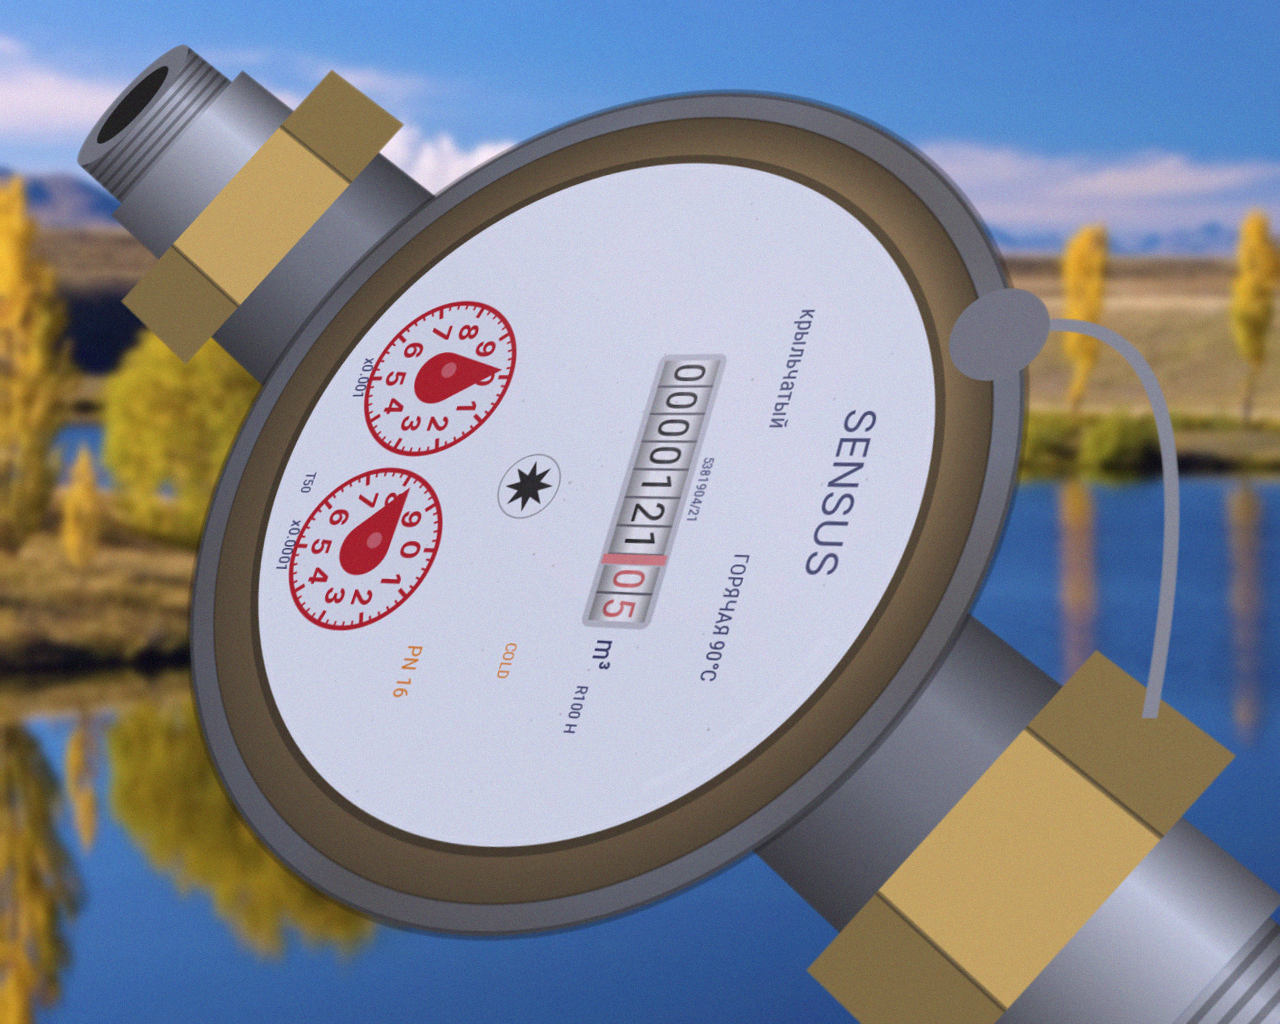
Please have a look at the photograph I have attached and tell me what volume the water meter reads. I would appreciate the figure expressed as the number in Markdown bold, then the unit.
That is **121.0498** m³
